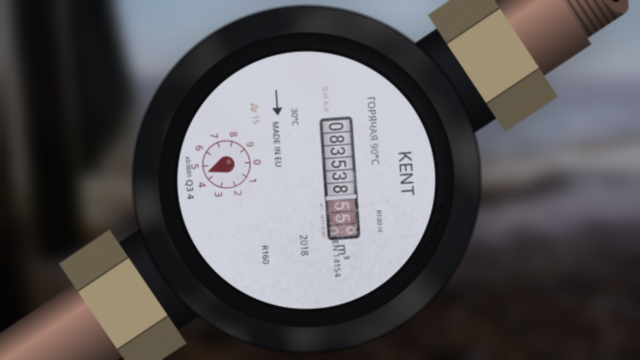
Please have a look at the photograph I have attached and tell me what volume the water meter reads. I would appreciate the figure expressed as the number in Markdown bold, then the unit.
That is **83538.5584** m³
